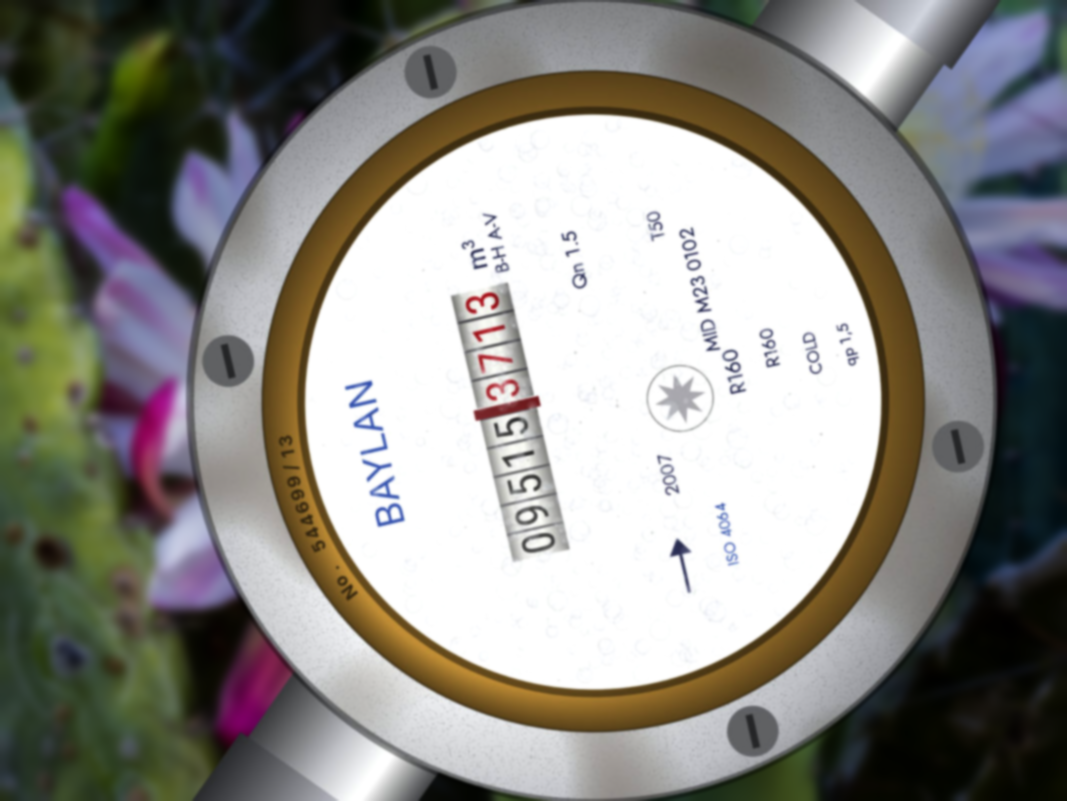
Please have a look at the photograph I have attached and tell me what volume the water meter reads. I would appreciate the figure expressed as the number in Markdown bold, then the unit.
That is **9515.3713** m³
